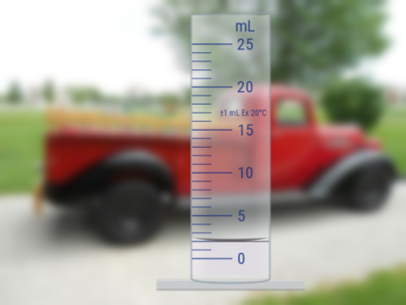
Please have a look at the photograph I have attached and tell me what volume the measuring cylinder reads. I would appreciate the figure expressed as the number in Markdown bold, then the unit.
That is **2** mL
